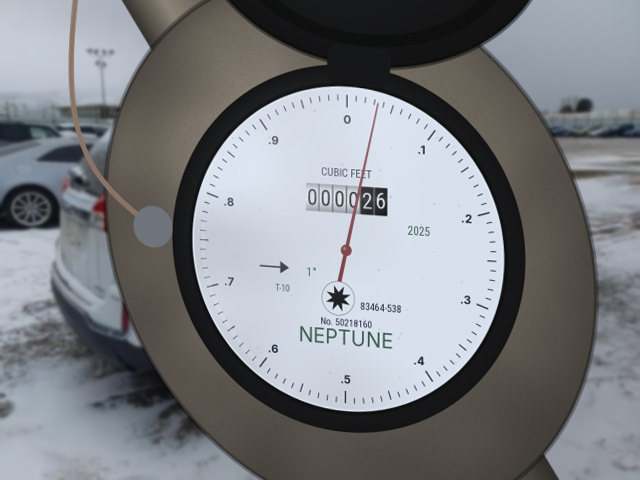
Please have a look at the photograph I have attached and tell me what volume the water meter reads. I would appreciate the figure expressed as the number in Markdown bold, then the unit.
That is **26.03** ft³
